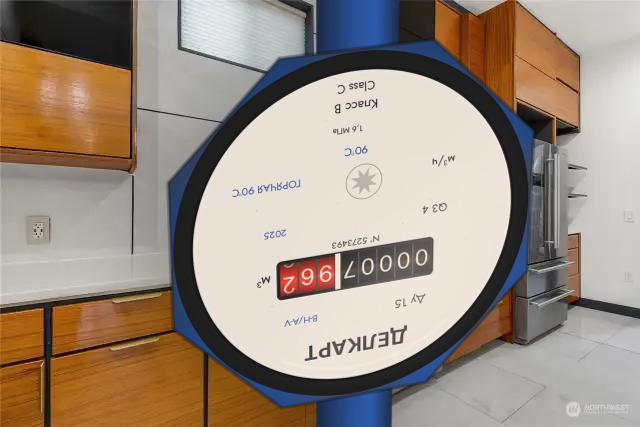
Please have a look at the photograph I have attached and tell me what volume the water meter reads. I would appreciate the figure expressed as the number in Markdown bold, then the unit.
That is **7.962** m³
